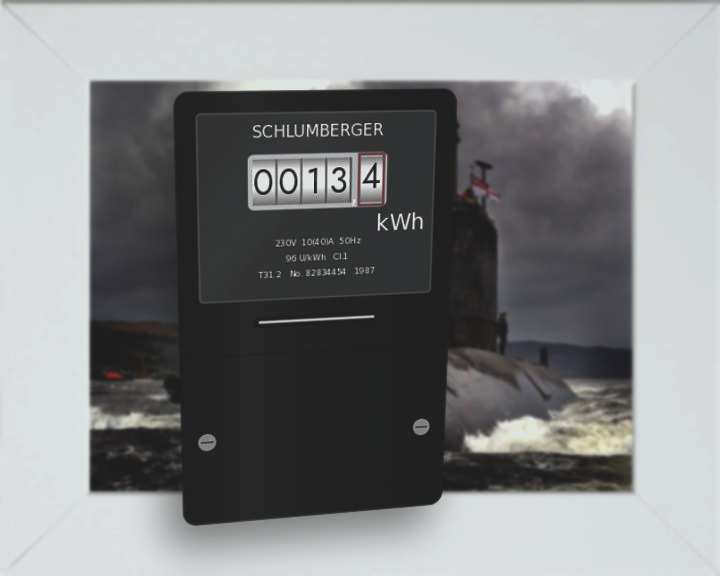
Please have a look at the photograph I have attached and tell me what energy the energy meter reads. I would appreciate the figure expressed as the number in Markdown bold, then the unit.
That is **13.4** kWh
